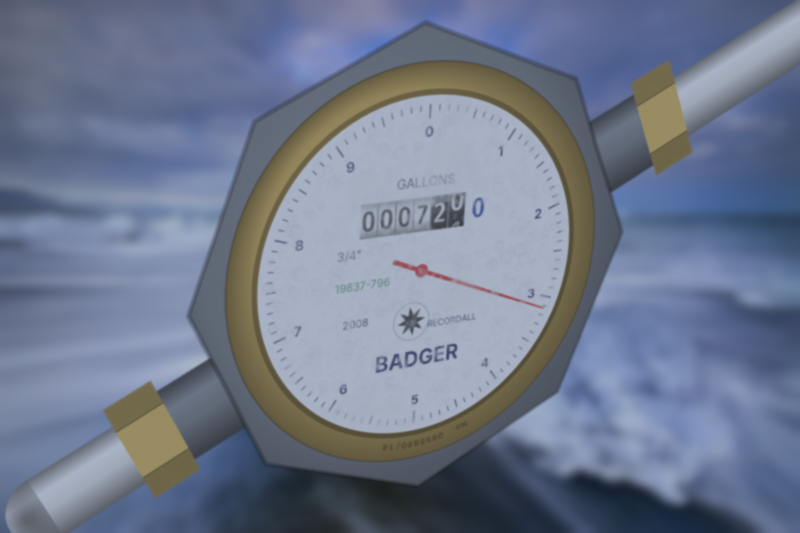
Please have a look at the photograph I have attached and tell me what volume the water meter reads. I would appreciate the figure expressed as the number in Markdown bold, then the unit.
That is **7203.1** gal
